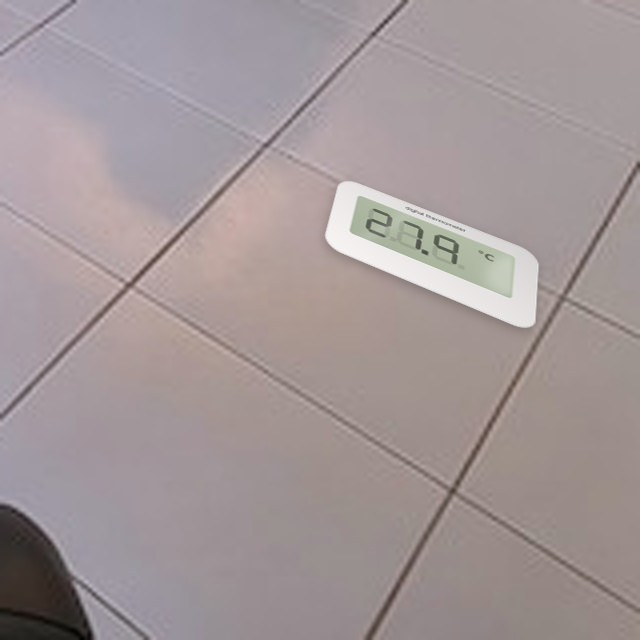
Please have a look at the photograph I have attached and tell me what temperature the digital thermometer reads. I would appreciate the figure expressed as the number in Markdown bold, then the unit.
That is **27.9** °C
